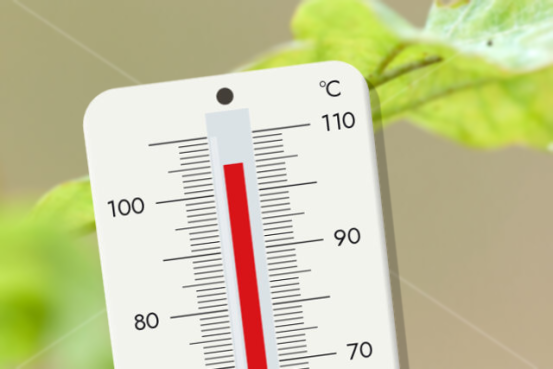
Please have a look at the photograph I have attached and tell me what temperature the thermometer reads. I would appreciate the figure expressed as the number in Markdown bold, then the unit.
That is **105** °C
